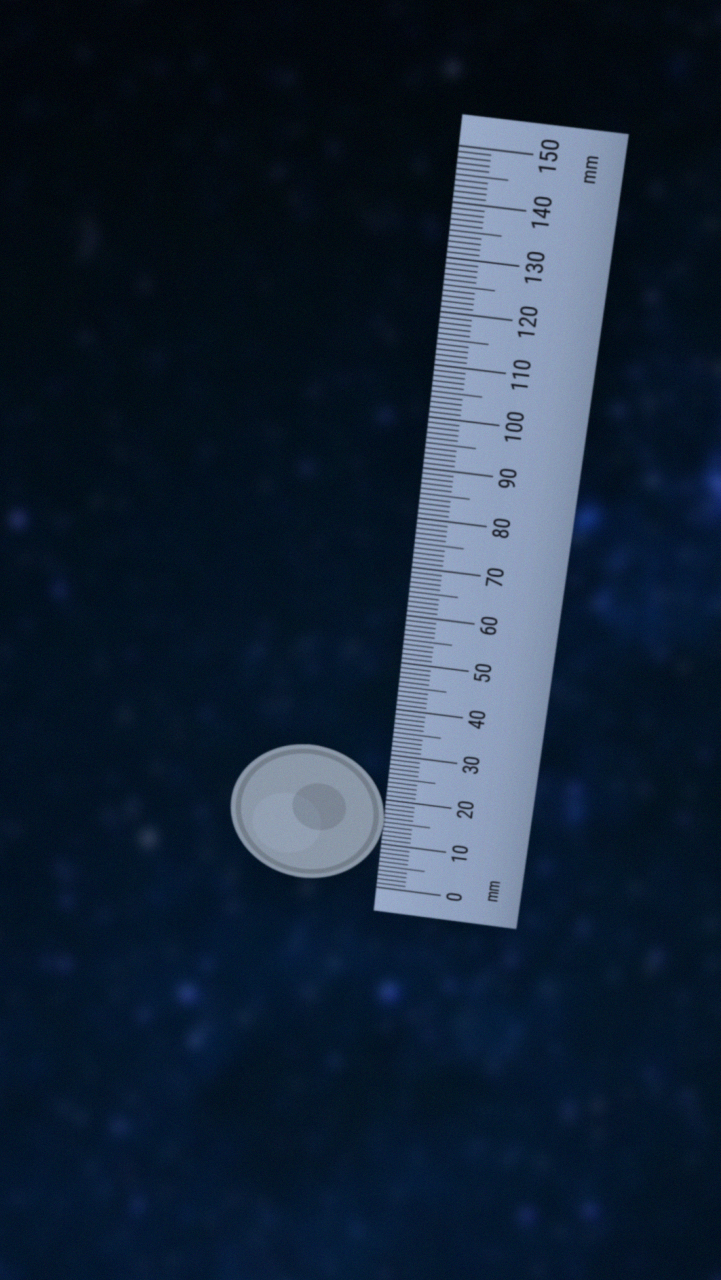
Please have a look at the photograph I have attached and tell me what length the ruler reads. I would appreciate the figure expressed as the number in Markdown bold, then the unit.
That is **30** mm
